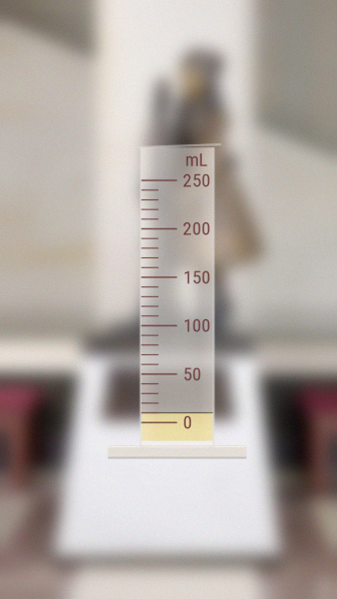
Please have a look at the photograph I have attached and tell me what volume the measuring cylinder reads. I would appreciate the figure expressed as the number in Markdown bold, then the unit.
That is **10** mL
